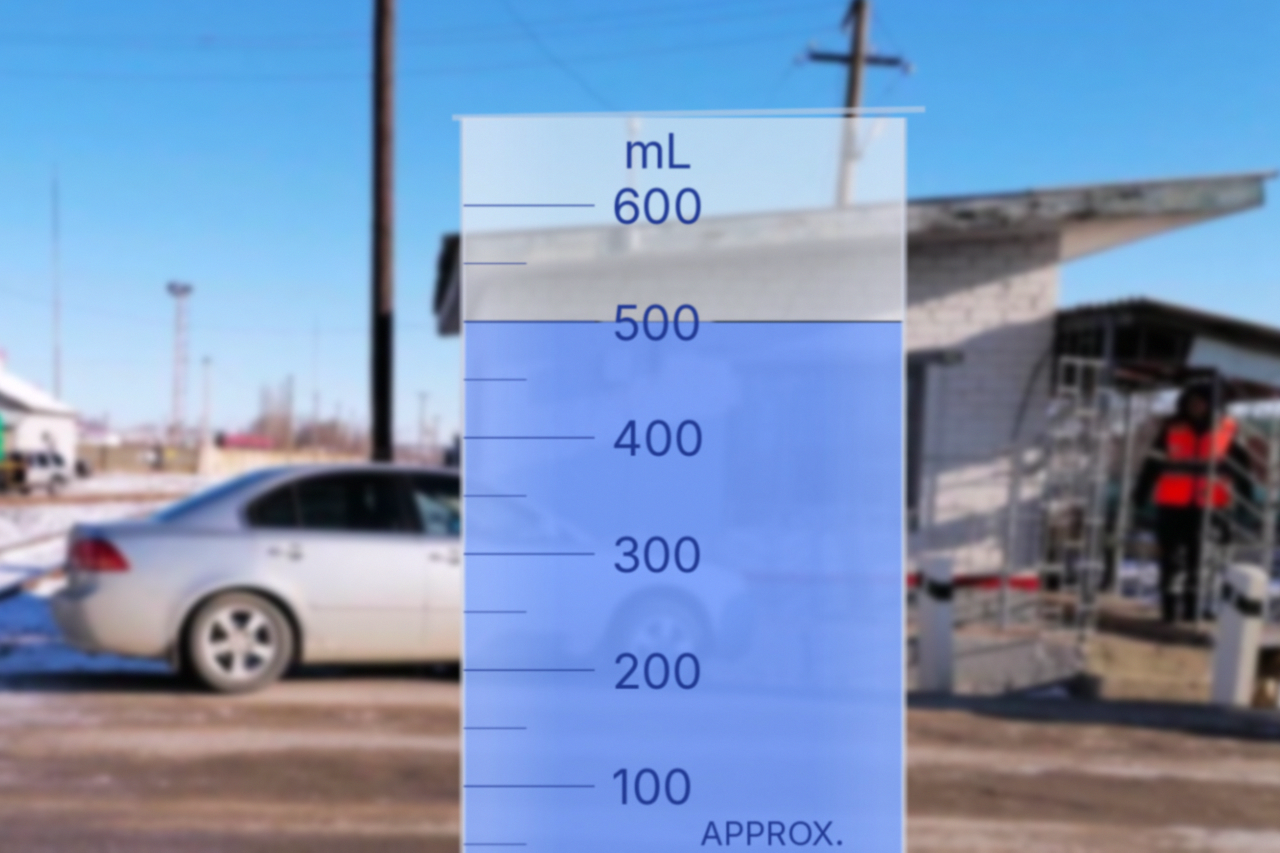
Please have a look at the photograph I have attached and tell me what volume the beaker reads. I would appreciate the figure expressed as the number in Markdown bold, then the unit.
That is **500** mL
